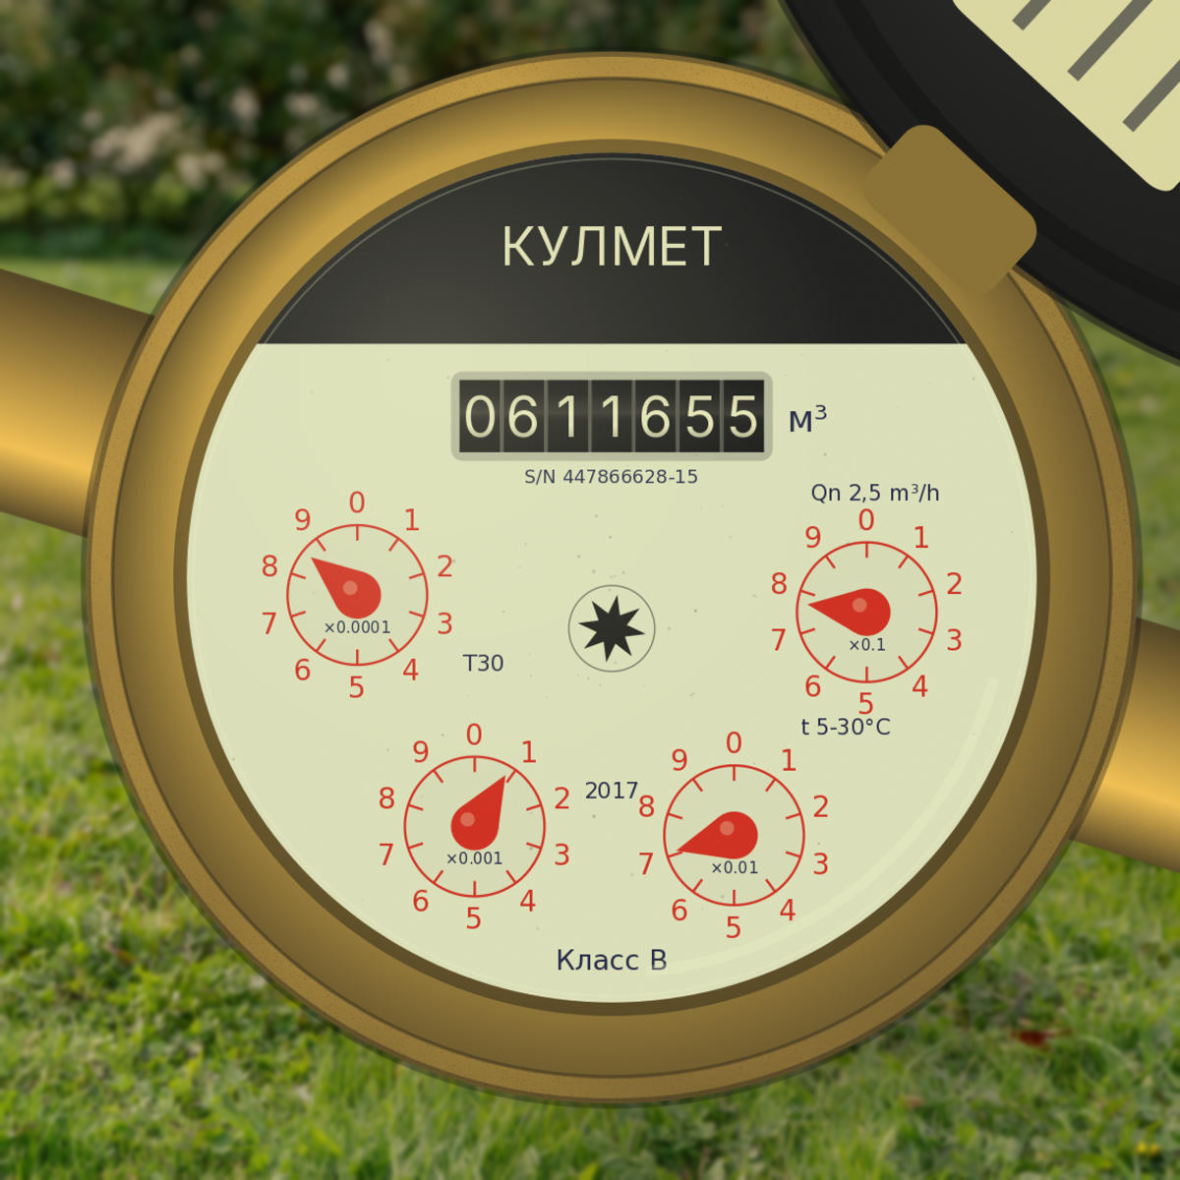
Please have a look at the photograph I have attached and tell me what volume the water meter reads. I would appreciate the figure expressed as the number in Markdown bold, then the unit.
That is **611655.7708** m³
